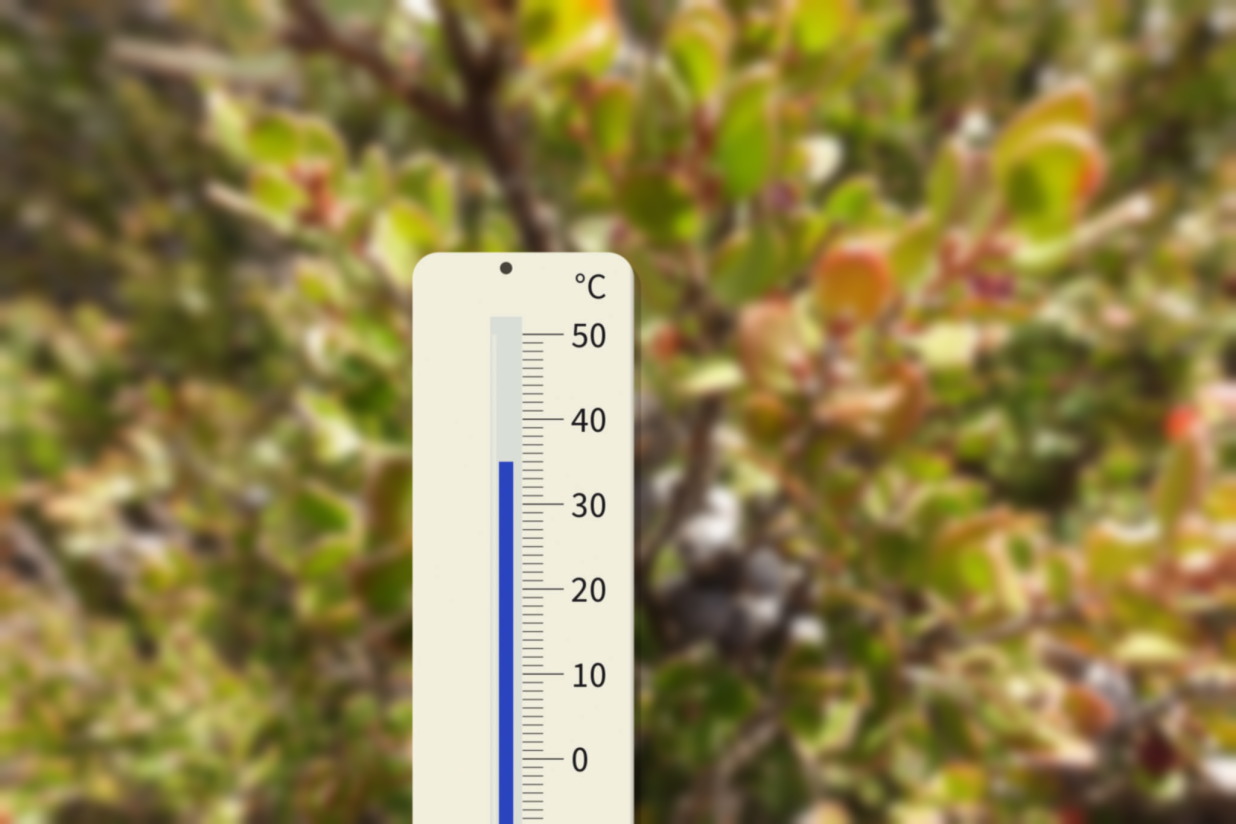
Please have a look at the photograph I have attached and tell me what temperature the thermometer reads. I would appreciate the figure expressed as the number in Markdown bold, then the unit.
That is **35** °C
